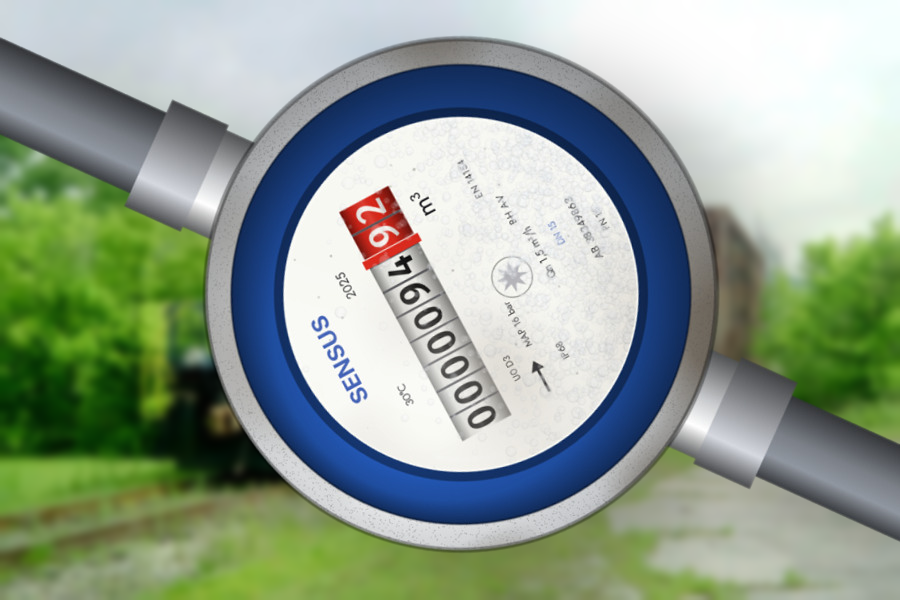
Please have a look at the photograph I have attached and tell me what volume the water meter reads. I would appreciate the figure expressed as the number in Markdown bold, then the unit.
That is **94.92** m³
